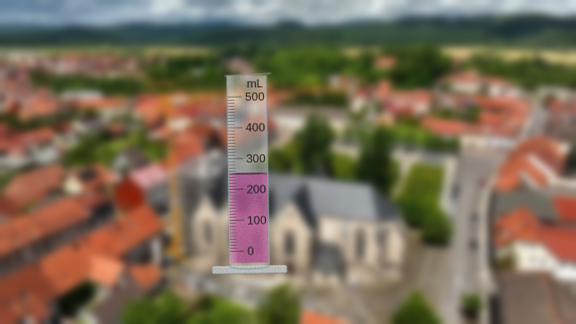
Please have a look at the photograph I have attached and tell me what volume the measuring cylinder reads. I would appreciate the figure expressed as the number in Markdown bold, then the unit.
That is **250** mL
